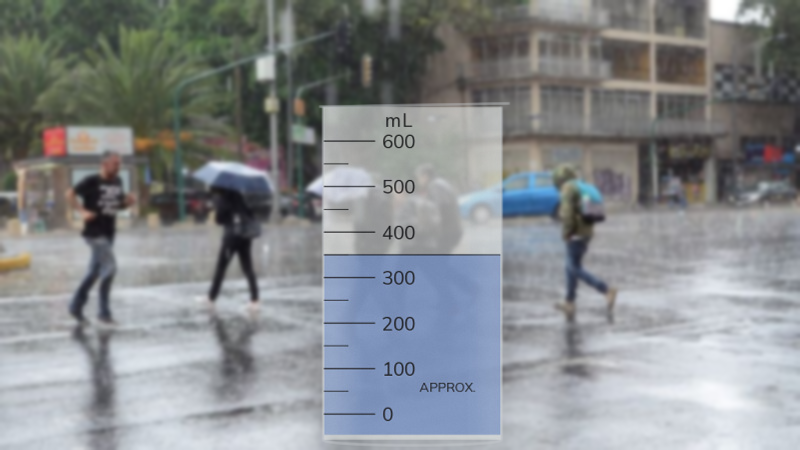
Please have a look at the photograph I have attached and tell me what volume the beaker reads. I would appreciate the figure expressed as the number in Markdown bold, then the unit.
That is **350** mL
